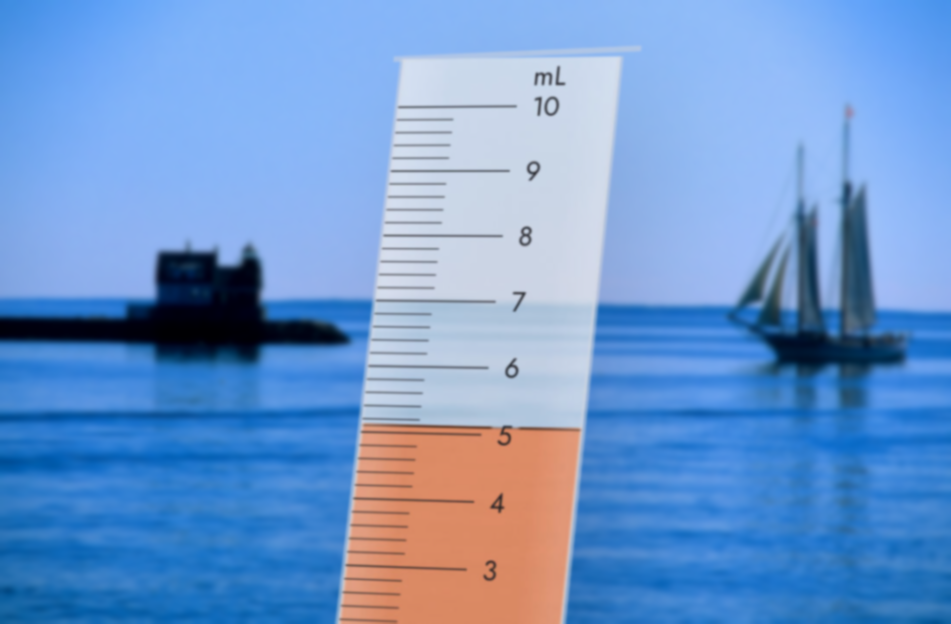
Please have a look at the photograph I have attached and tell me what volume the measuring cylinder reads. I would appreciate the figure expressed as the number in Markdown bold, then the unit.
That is **5.1** mL
